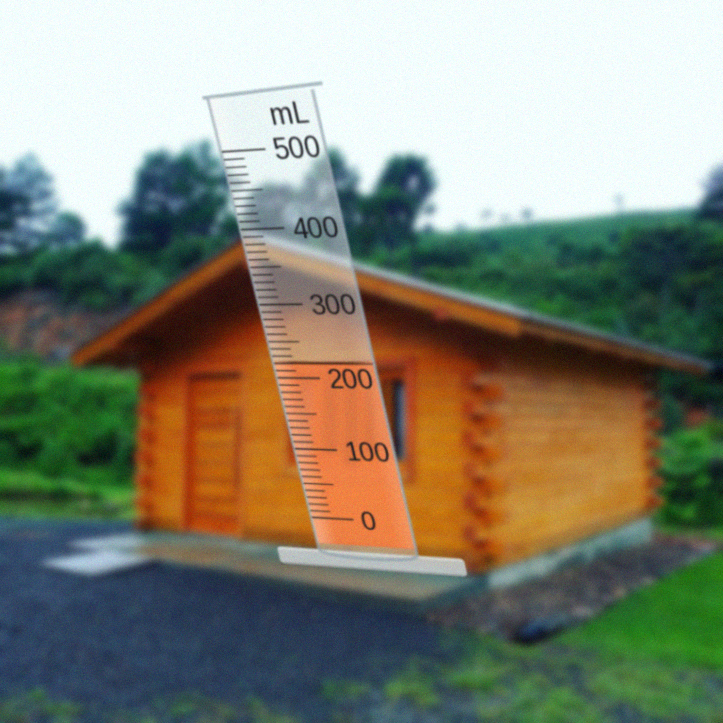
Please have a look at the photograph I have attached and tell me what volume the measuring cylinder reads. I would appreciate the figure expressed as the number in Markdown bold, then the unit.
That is **220** mL
